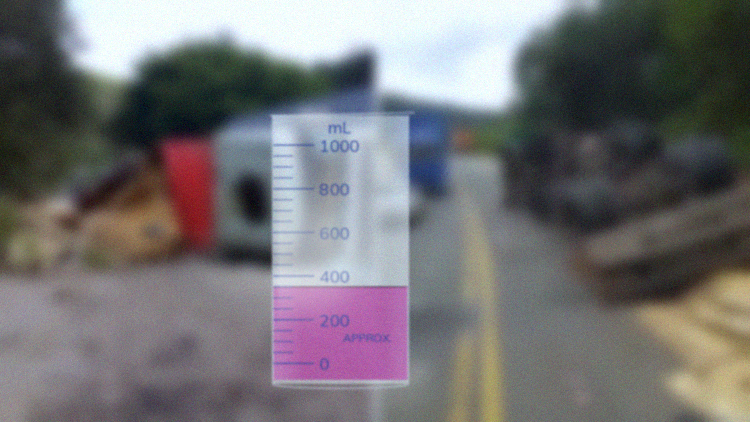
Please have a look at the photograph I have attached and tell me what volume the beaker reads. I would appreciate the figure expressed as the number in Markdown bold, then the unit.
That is **350** mL
